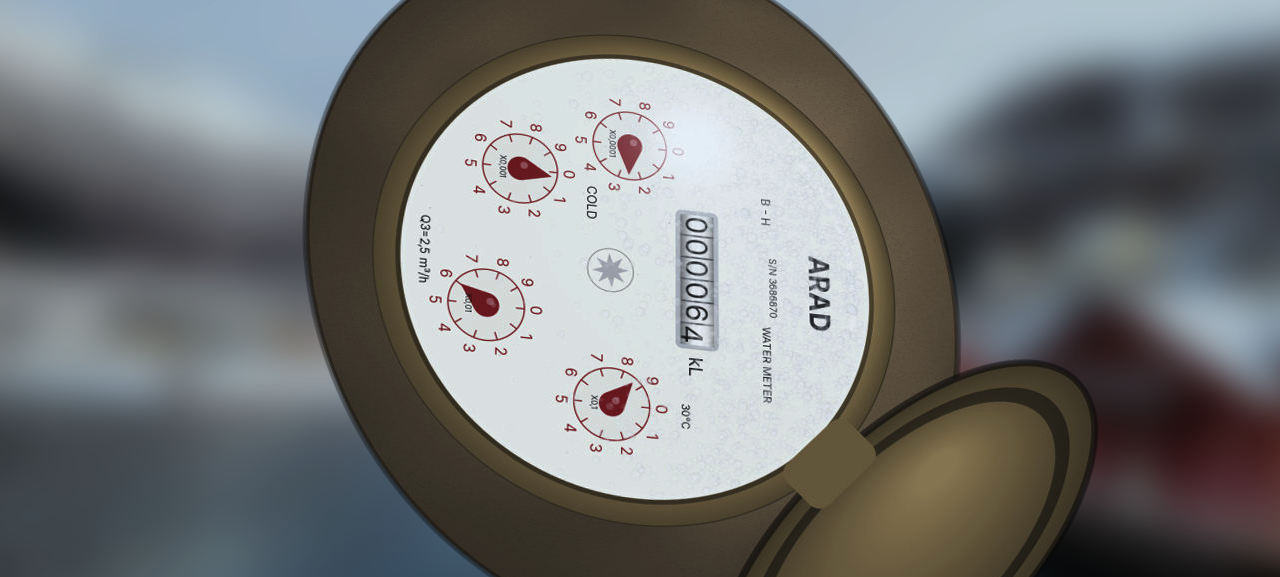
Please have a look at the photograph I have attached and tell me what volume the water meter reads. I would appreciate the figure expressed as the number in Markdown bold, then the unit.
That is **63.8602** kL
